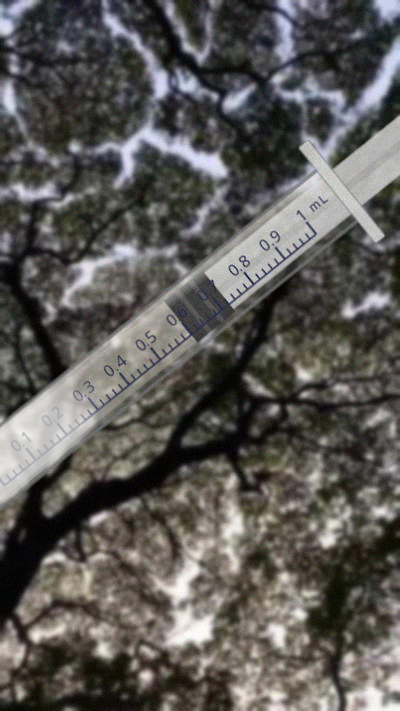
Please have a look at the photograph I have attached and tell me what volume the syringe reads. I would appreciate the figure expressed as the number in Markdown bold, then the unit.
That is **0.6** mL
